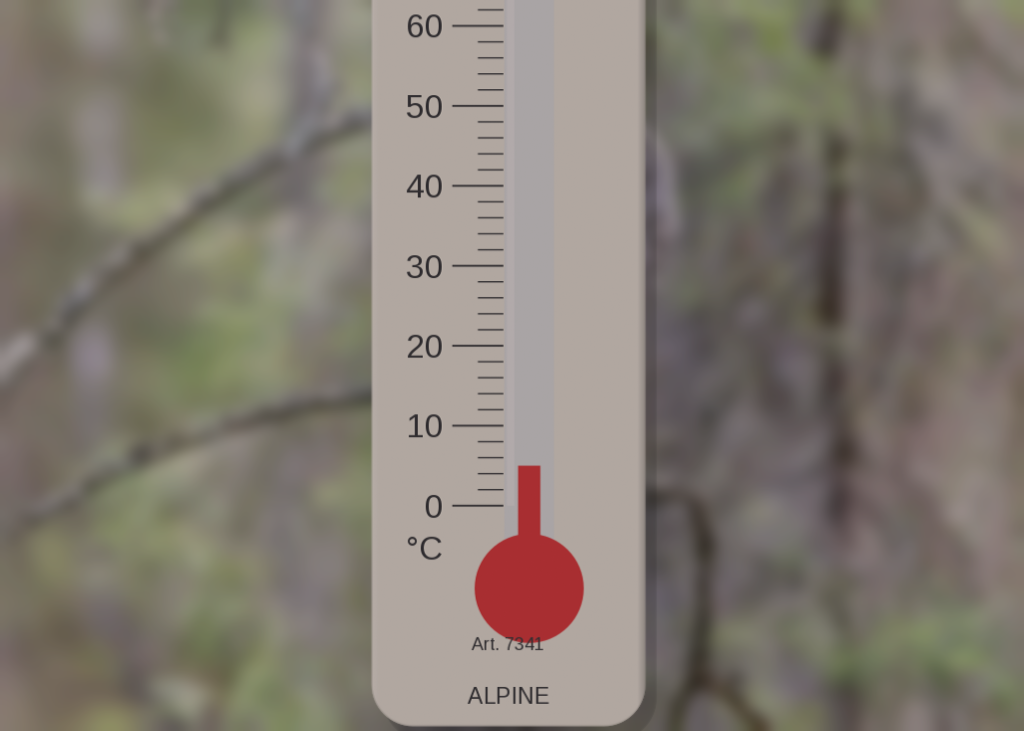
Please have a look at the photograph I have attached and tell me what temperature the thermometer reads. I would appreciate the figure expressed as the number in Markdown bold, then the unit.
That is **5** °C
